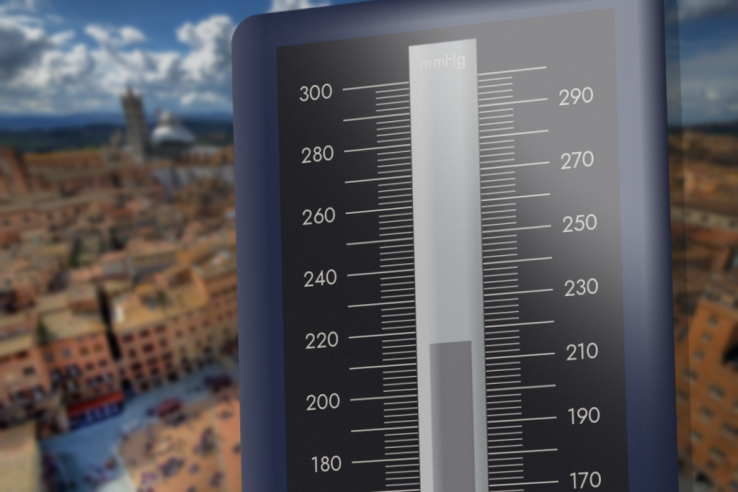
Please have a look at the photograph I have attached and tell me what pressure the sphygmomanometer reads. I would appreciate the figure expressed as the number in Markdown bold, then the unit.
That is **216** mmHg
